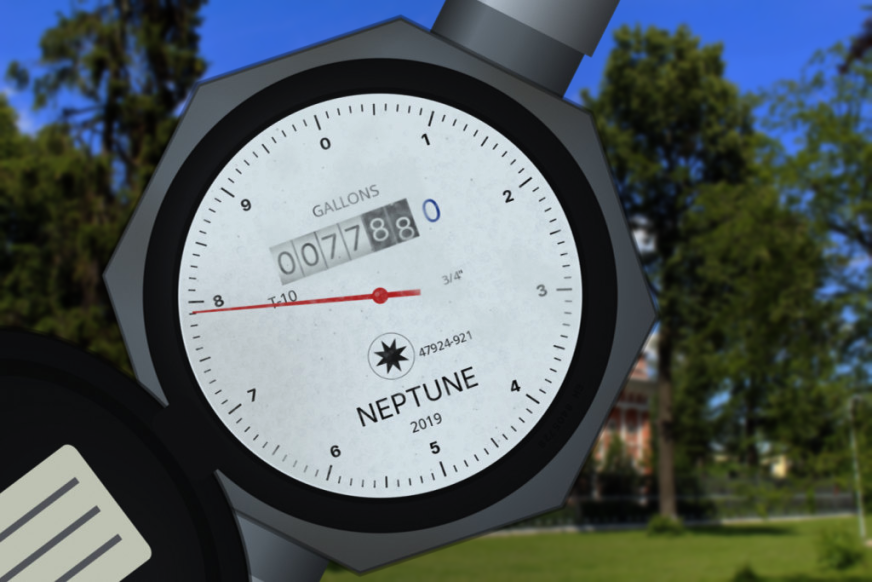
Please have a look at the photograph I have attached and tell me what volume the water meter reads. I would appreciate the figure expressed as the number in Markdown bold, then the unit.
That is **77877.9** gal
